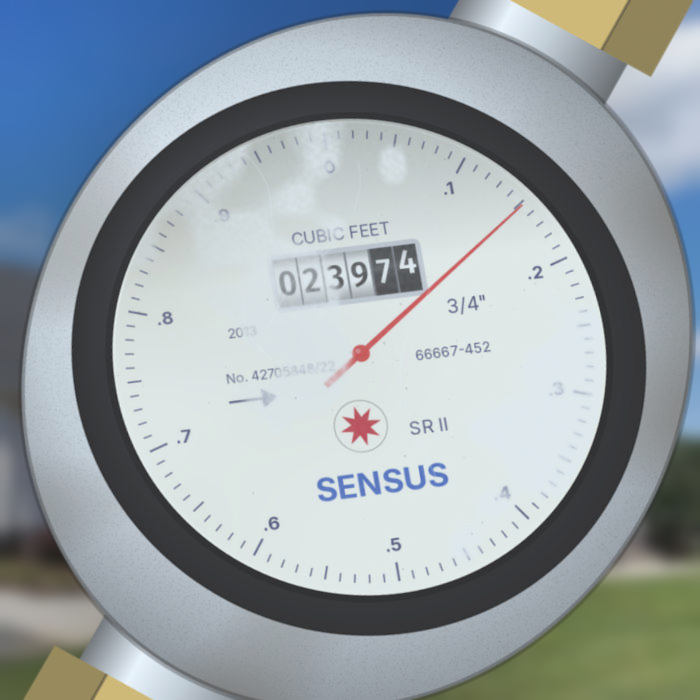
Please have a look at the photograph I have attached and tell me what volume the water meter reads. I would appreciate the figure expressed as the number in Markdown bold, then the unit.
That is **23974.15** ft³
